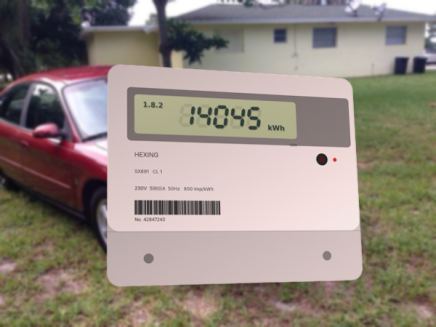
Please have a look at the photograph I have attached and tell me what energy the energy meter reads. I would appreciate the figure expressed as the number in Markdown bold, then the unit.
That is **14045** kWh
